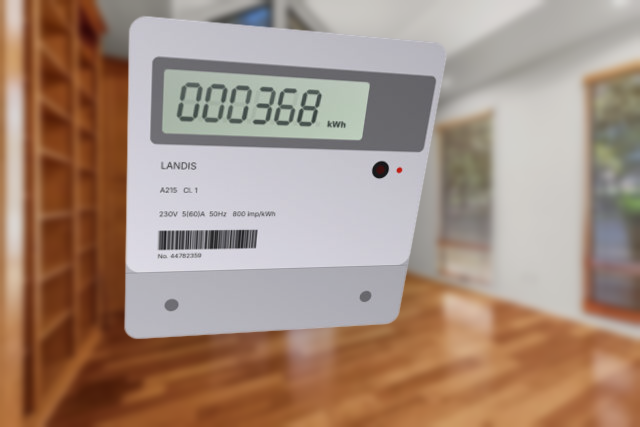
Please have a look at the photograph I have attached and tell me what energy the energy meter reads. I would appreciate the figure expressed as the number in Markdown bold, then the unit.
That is **368** kWh
